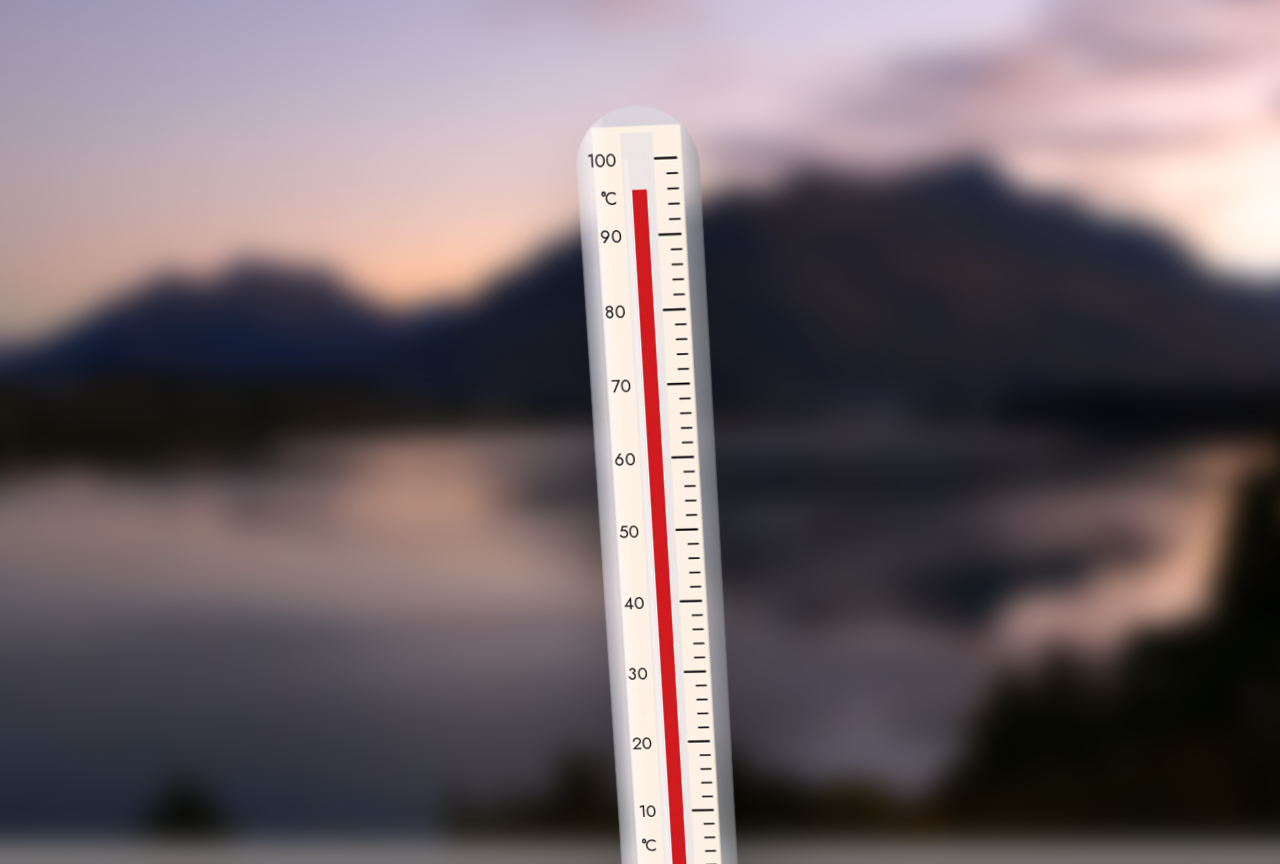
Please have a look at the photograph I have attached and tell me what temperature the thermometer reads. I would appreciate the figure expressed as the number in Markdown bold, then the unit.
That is **96** °C
